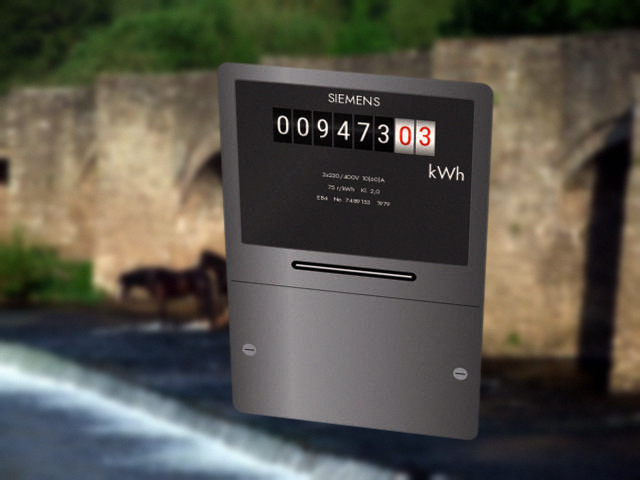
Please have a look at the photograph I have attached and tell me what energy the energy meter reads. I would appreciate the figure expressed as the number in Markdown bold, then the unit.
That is **9473.03** kWh
